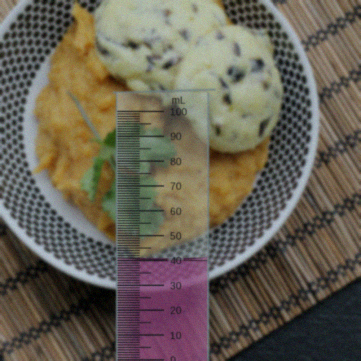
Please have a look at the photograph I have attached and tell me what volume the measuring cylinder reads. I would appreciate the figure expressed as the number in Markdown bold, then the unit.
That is **40** mL
